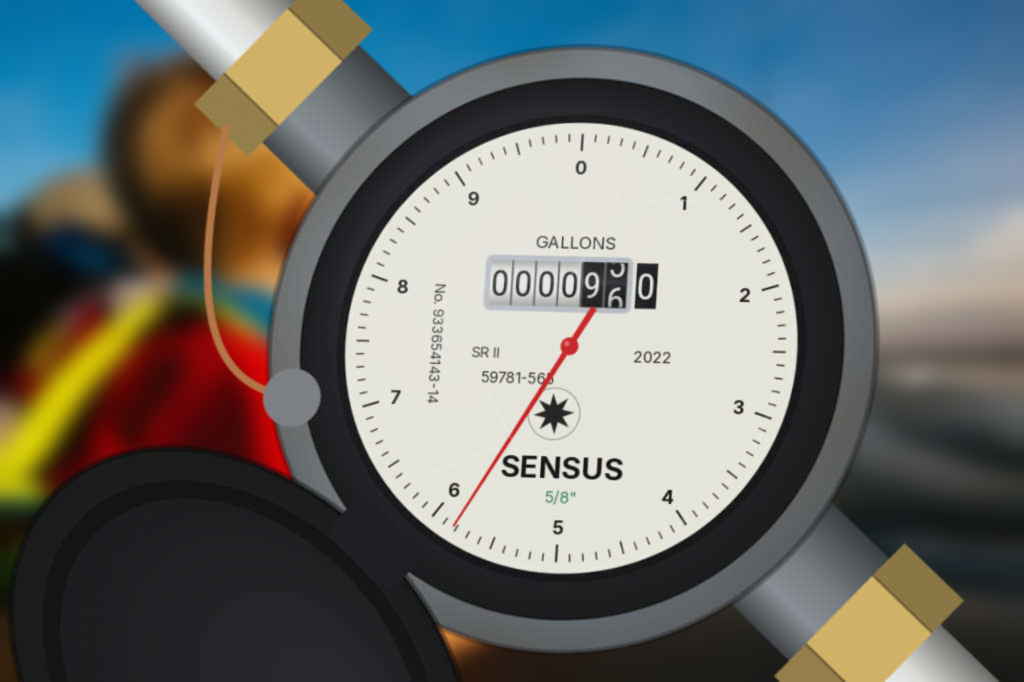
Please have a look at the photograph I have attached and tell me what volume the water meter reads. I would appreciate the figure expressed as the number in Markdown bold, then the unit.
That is **955.8** gal
